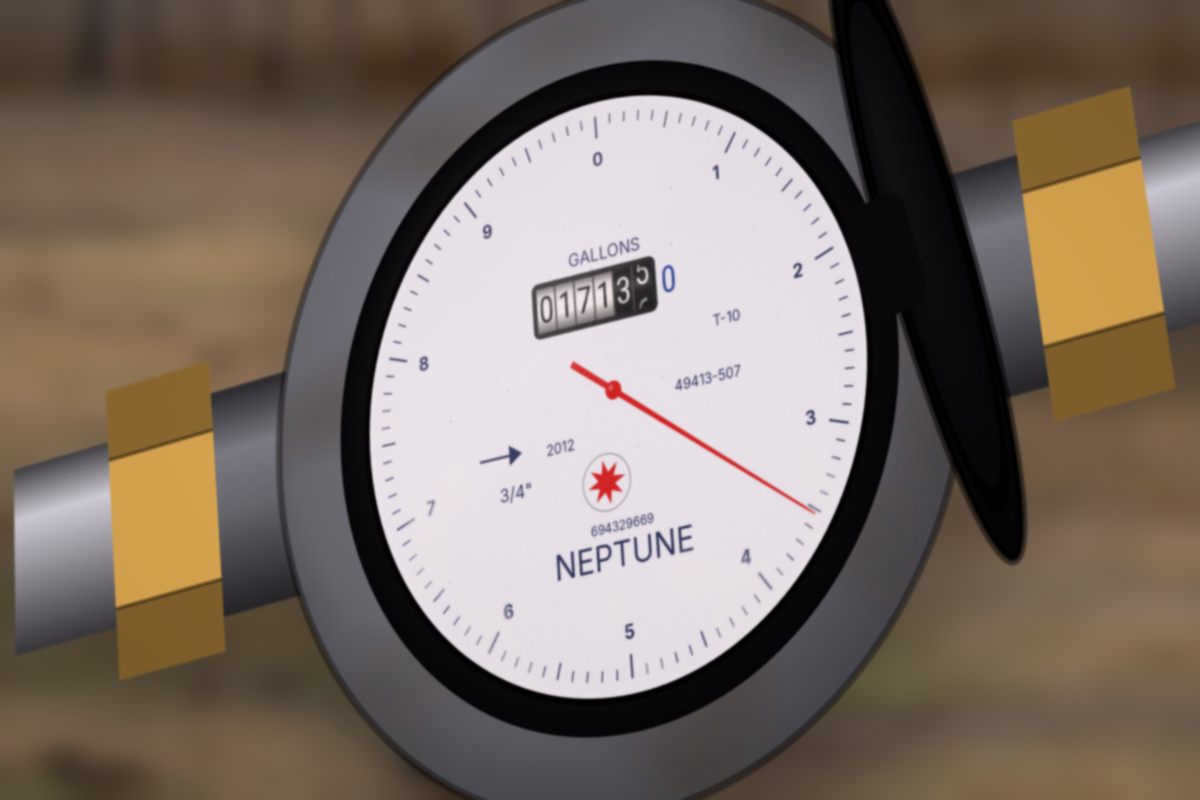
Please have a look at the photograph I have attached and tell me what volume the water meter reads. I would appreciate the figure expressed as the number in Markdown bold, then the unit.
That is **171353.5** gal
